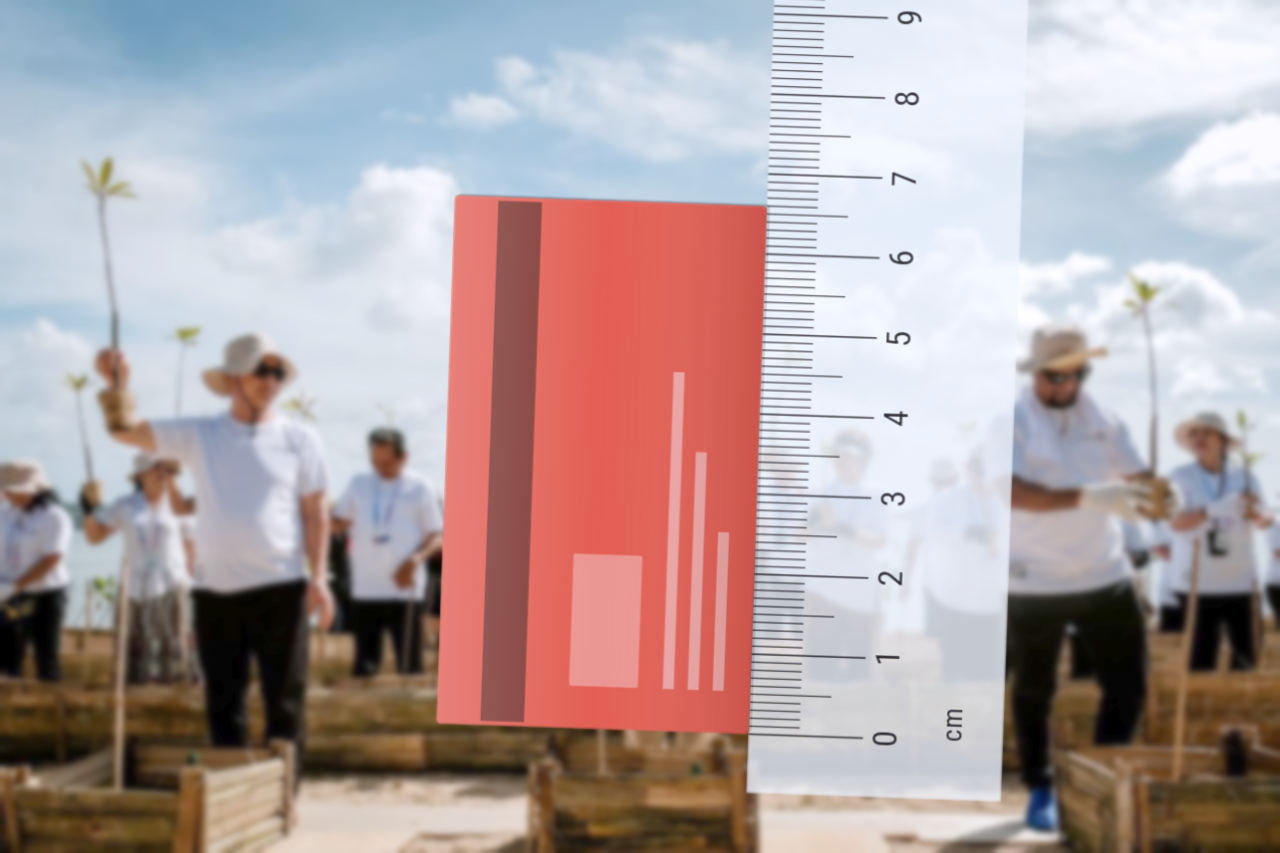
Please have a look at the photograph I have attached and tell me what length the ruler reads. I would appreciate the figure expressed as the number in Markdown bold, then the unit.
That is **6.6** cm
